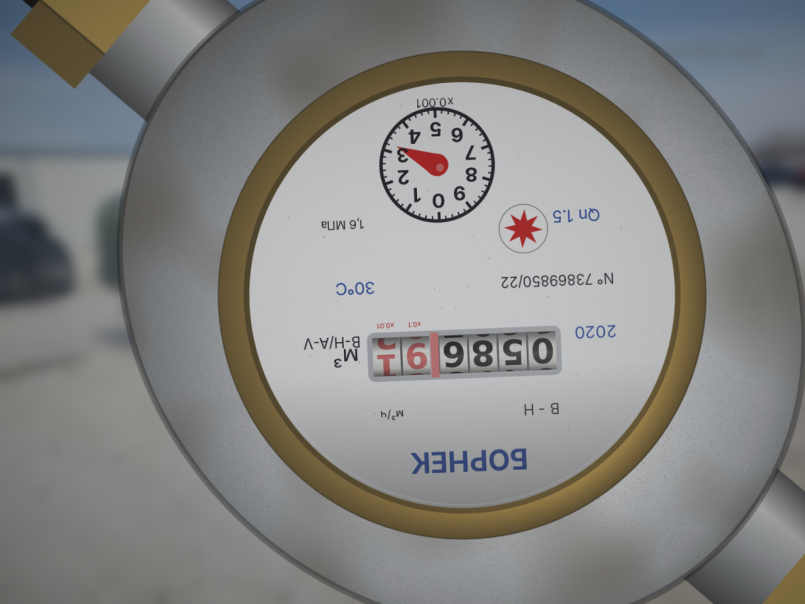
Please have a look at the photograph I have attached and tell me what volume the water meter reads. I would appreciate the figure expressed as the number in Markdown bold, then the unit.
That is **586.913** m³
